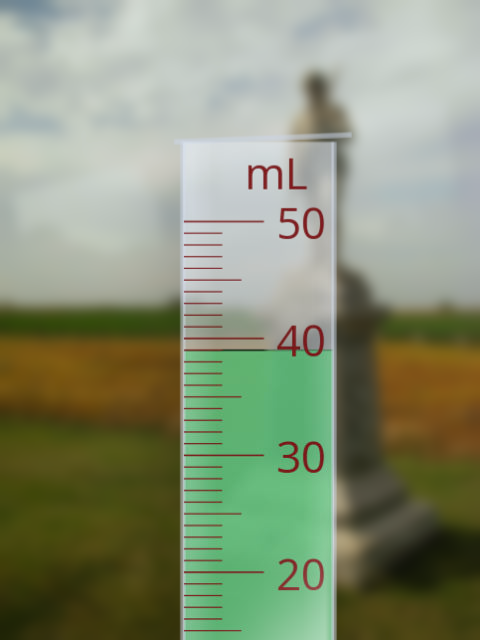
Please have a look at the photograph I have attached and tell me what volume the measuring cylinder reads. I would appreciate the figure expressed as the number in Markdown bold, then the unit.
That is **39** mL
